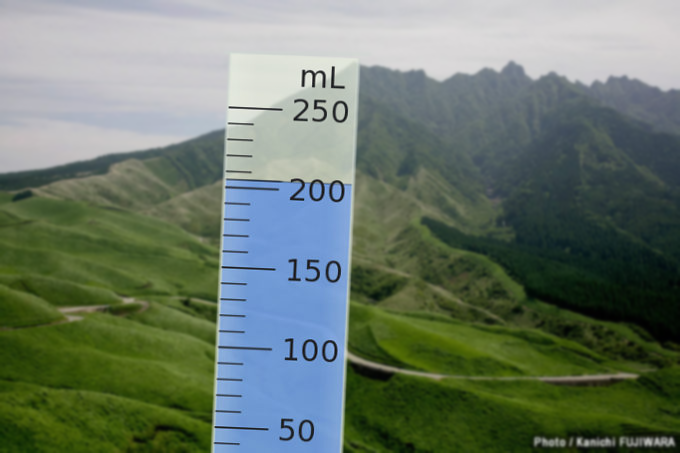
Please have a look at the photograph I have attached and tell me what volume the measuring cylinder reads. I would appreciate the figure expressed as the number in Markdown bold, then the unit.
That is **205** mL
